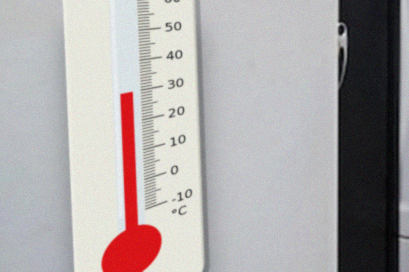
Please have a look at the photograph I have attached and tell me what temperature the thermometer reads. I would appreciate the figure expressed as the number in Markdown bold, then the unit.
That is **30** °C
